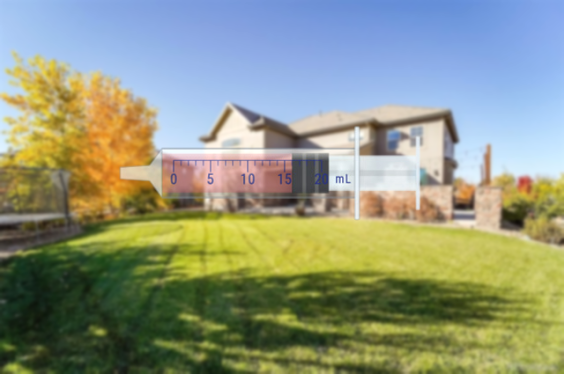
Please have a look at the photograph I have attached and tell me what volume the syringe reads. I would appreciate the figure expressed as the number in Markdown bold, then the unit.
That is **16** mL
